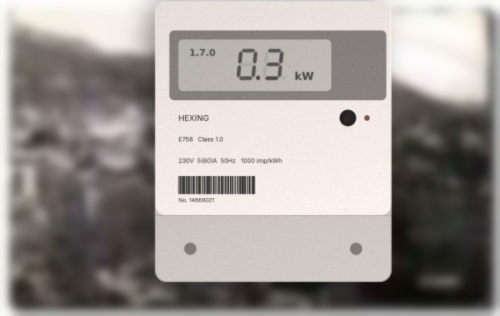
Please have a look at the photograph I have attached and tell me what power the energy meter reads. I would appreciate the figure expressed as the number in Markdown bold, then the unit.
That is **0.3** kW
